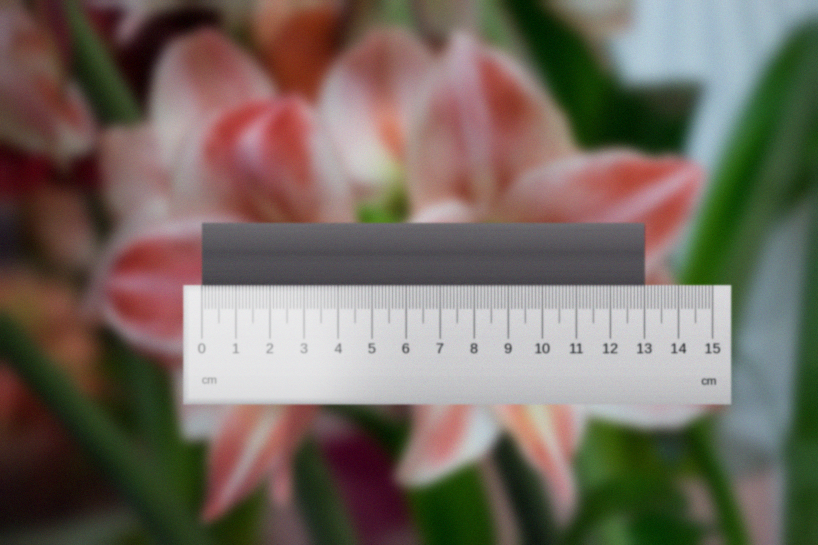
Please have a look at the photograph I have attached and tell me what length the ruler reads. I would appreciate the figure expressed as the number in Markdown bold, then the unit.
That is **13** cm
